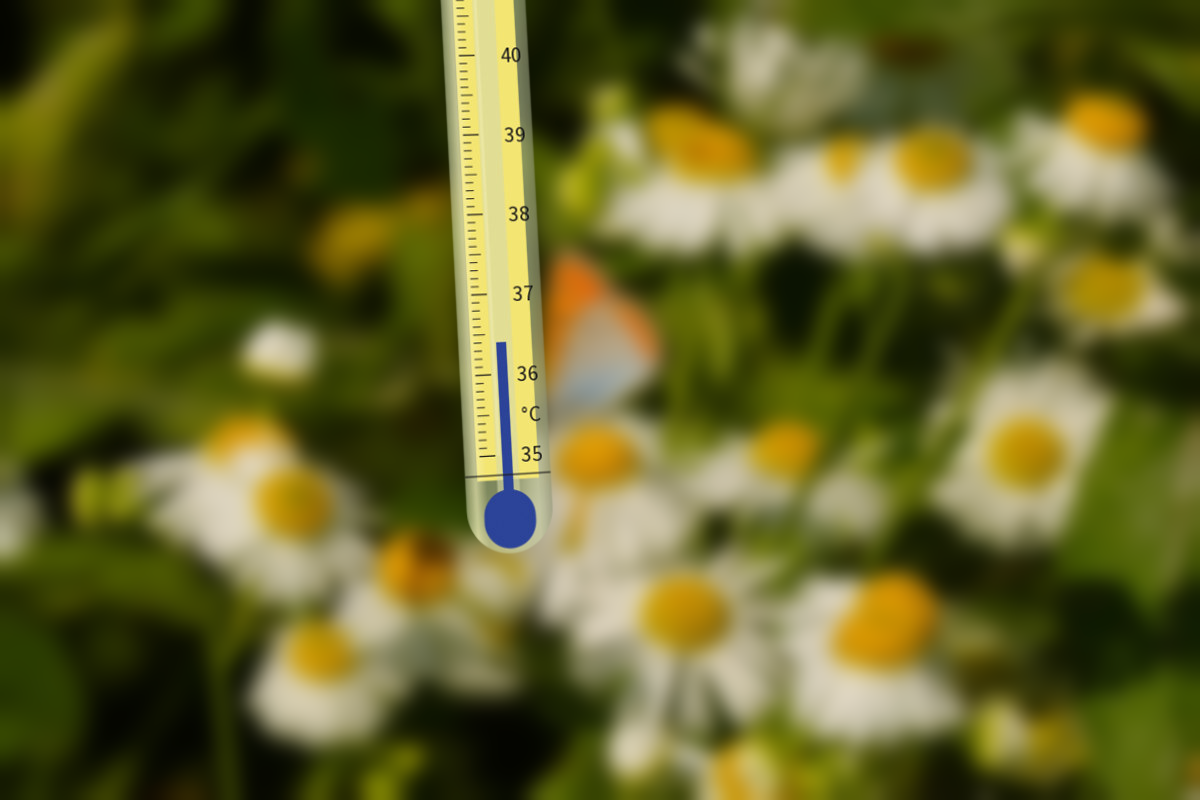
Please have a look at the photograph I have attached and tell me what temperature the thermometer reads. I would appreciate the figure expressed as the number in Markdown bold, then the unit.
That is **36.4** °C
